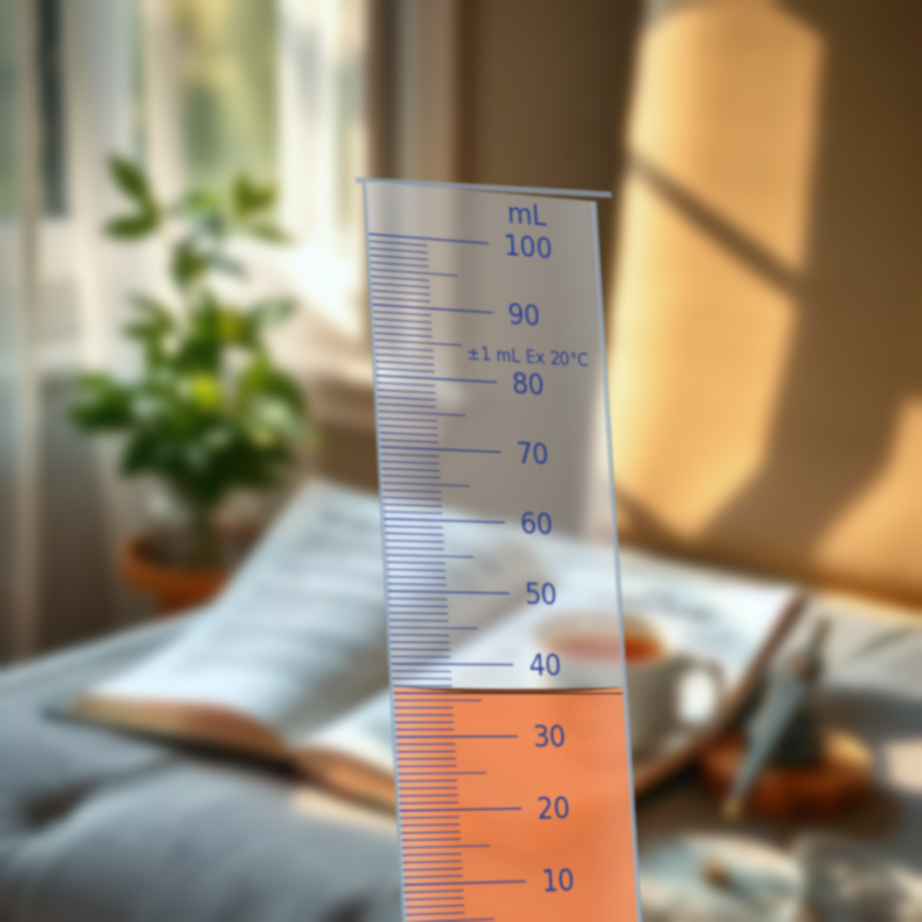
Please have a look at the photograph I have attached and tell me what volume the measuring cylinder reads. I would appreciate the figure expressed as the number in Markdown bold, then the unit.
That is **36** mL
